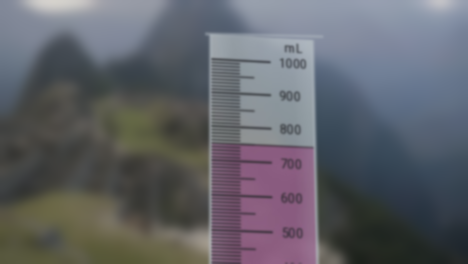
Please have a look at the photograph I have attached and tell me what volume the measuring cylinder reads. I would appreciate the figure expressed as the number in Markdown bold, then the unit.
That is **750** mL
